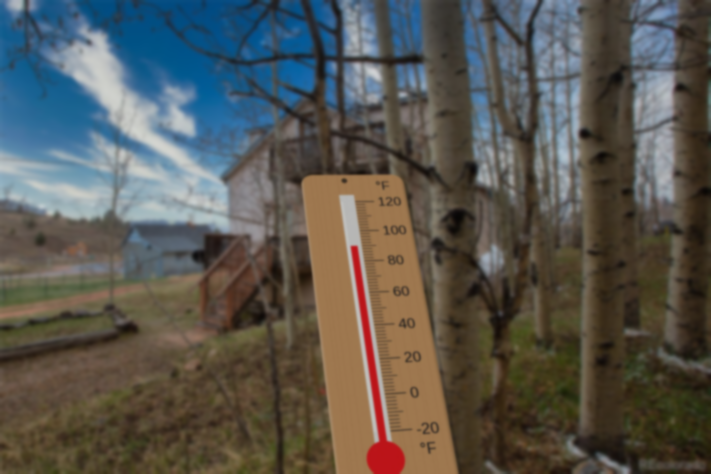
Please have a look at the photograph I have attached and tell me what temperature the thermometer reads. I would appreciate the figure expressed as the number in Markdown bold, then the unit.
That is **90** °F
